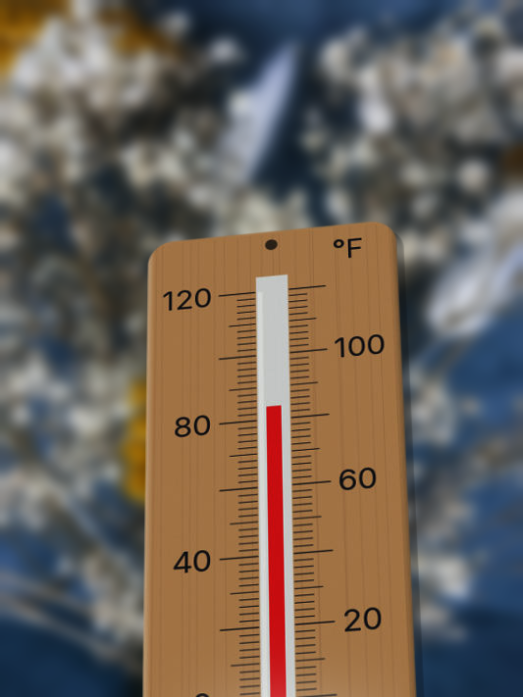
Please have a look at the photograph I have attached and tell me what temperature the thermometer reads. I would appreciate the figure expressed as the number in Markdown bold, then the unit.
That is **84** °F
